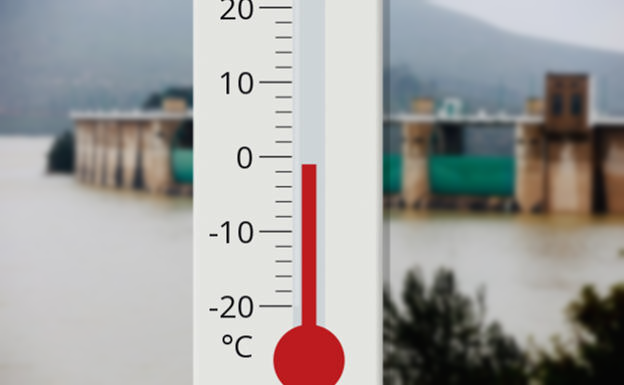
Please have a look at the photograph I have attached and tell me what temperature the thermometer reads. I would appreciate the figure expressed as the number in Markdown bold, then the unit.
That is **-1** °C
